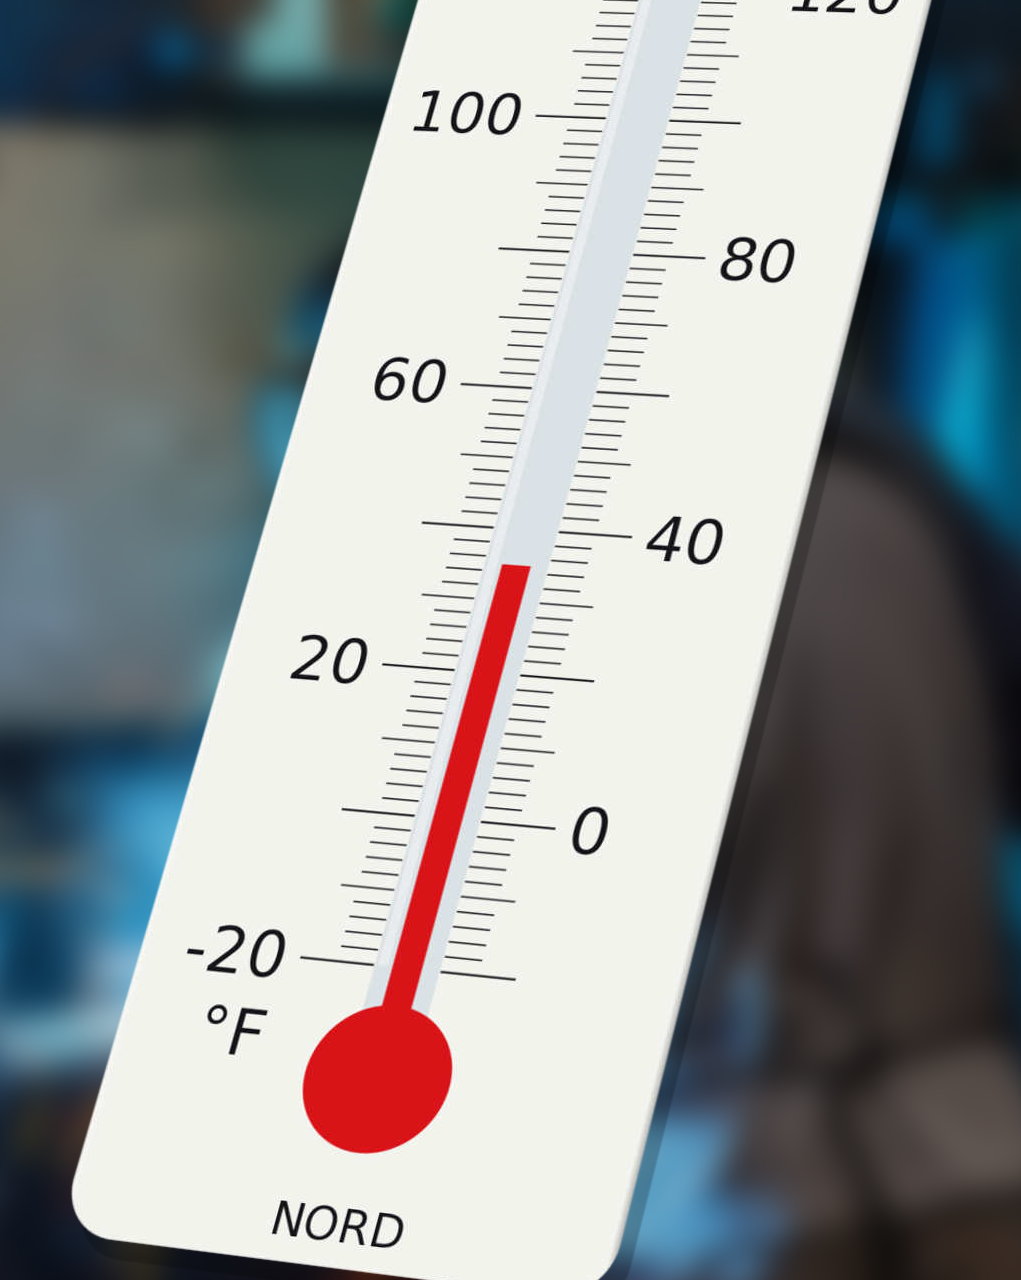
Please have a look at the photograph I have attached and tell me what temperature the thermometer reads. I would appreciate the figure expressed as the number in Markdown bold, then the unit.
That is **35** °F
